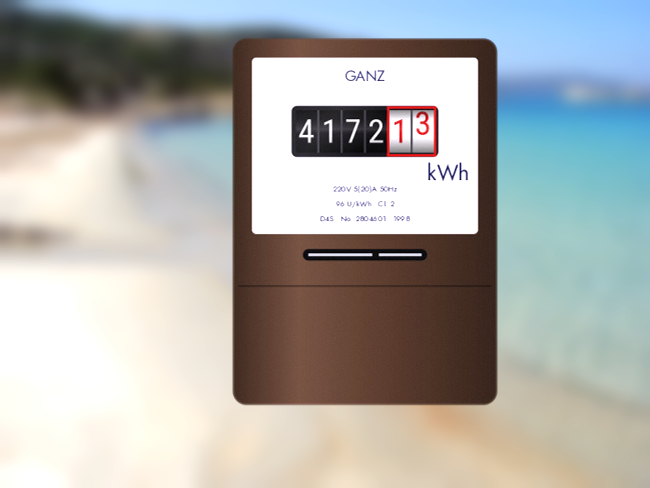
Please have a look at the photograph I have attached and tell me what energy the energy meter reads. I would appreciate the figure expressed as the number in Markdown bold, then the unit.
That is **4172.13** kWh
